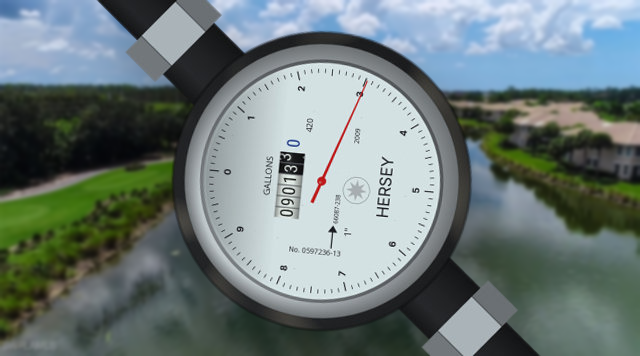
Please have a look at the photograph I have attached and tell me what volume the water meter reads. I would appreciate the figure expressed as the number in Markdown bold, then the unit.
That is **901333.0** gal
